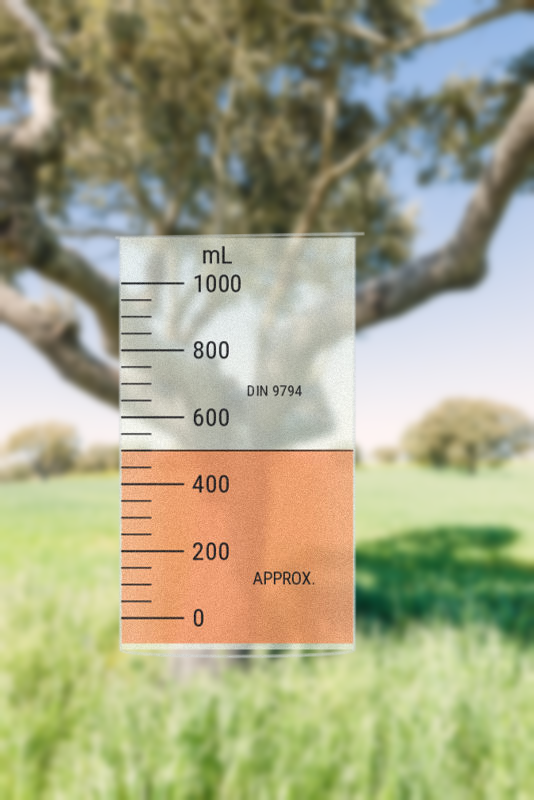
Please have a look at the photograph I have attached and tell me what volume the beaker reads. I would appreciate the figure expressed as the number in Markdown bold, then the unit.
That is **500** mL
